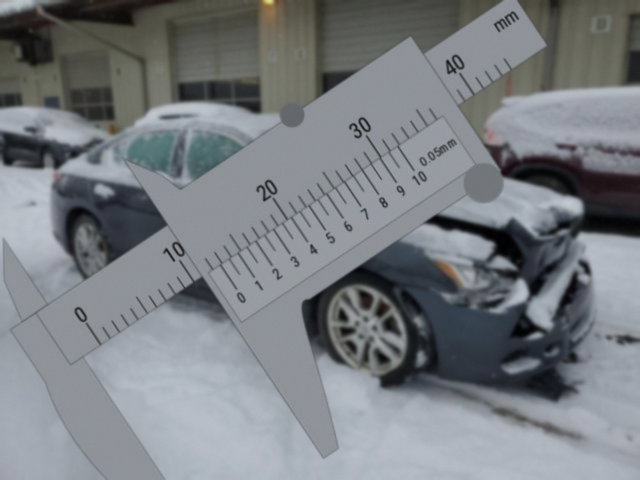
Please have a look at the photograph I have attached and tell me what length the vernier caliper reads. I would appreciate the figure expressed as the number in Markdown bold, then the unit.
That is **12.8** mm
